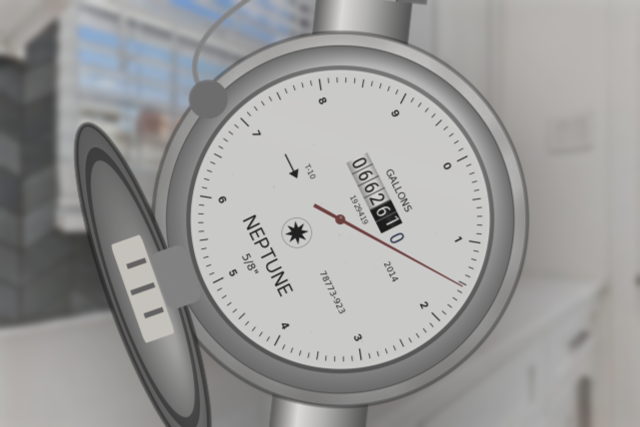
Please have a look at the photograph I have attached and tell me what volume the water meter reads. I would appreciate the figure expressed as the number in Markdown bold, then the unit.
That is **662611.5** gal
